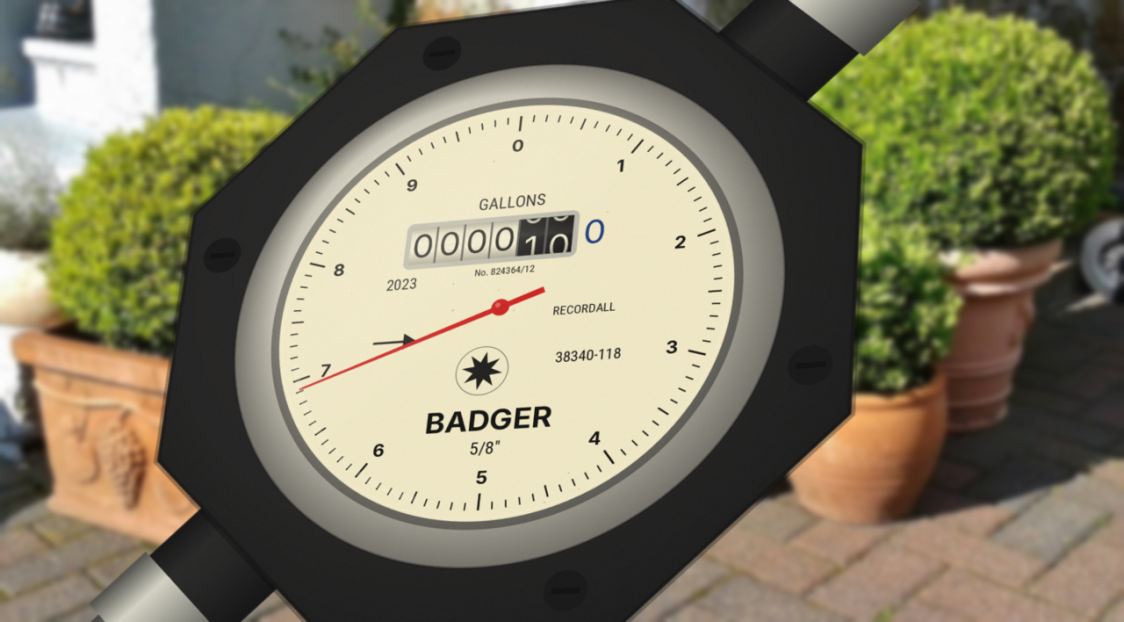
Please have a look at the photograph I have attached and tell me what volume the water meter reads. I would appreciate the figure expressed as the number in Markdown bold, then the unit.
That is **96.9** gal
